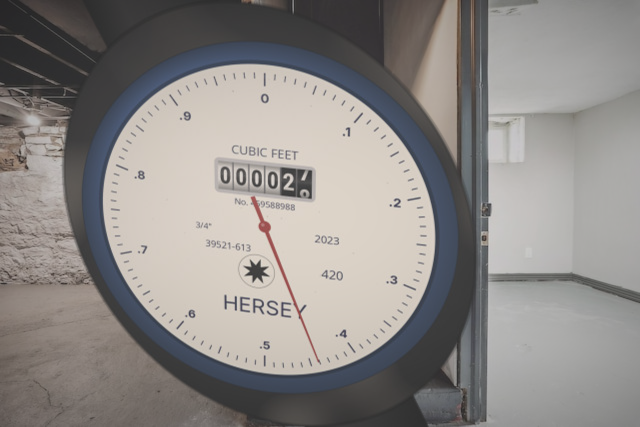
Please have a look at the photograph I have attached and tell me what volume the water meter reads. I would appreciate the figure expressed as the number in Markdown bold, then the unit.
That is **27.44** ft³
